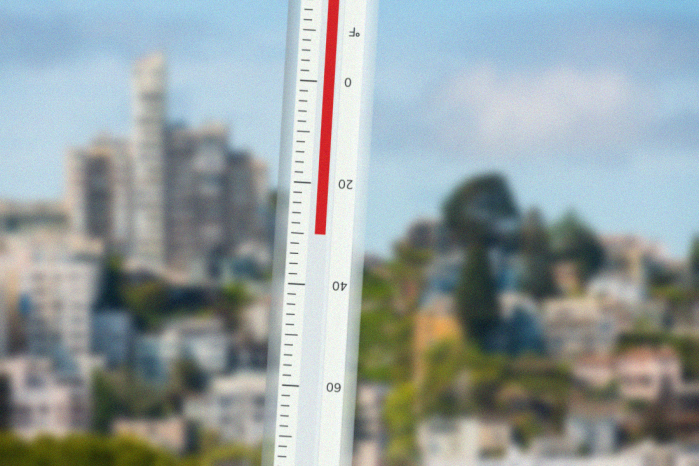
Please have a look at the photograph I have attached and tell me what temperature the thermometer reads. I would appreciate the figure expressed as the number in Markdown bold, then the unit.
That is **30** °F
